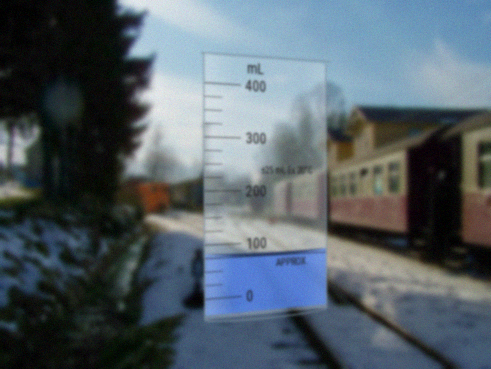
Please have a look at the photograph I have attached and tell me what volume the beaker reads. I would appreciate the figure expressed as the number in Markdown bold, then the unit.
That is **75** mL
